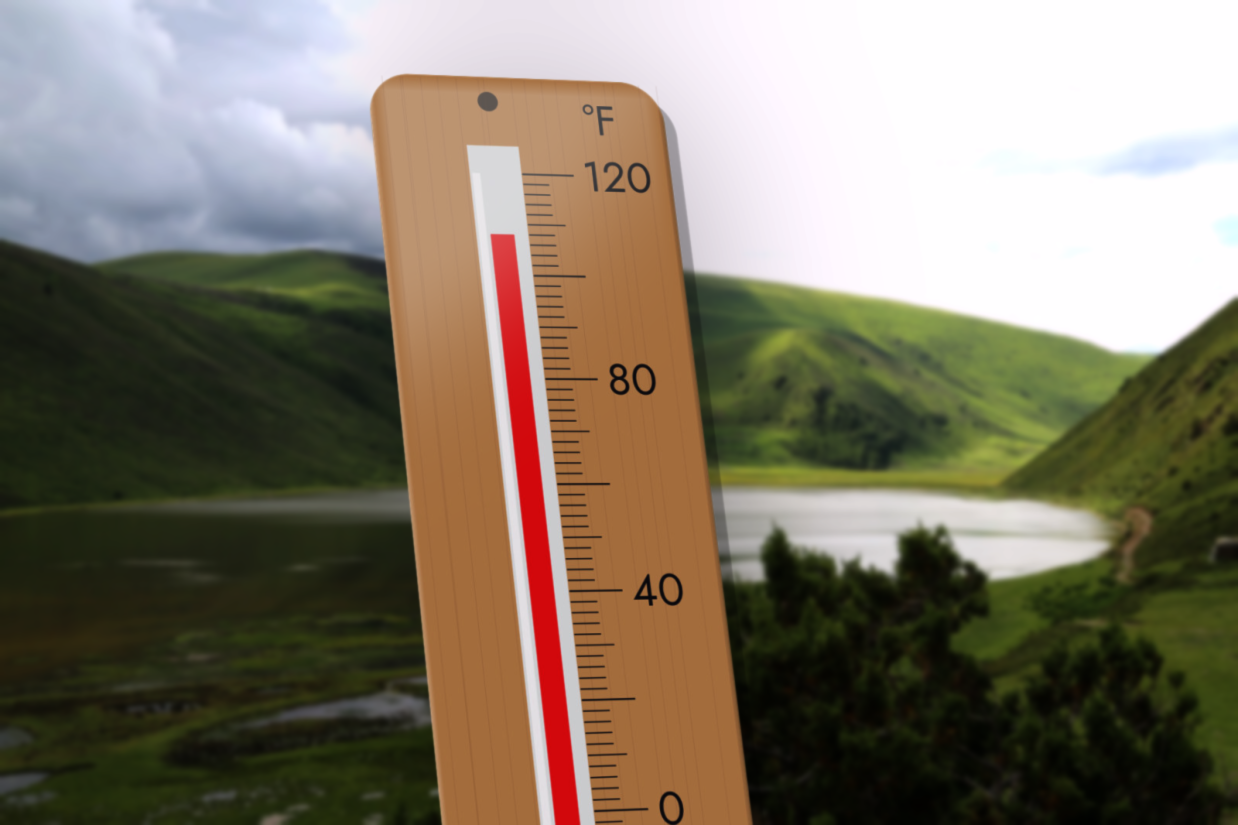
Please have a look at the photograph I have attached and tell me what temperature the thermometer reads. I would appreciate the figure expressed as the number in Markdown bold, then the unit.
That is **108** °F
